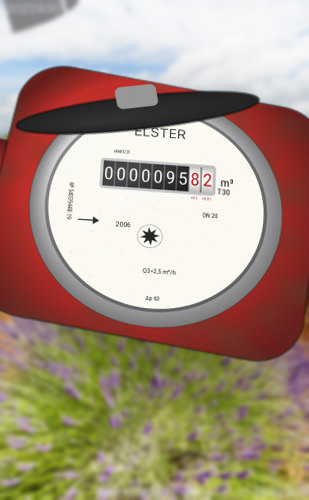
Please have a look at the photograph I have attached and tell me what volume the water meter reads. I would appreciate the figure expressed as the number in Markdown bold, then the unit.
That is **95.82** m³
